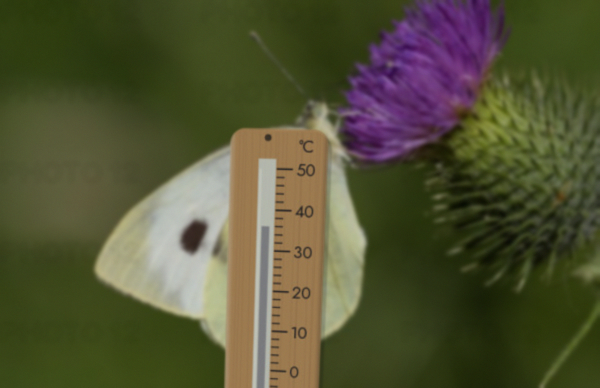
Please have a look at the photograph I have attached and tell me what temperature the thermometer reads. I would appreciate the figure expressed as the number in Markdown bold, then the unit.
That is **36** °C
